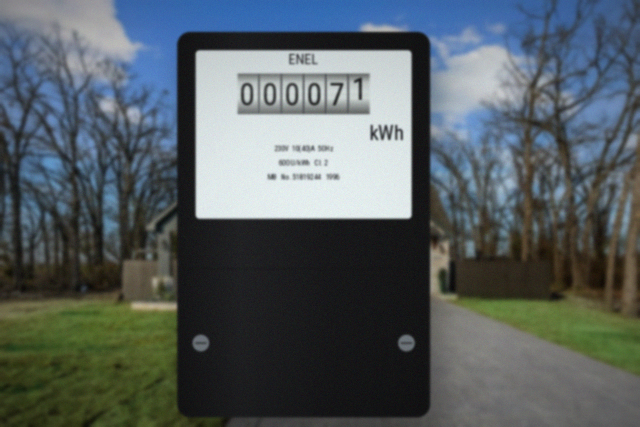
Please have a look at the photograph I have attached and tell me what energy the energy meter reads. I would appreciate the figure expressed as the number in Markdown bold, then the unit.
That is **71** kWh
